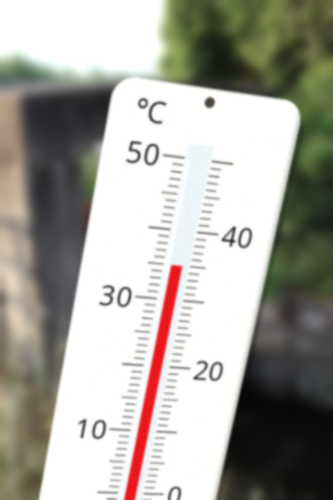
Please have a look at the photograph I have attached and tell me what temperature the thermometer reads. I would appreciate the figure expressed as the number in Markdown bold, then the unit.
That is **35** °C
